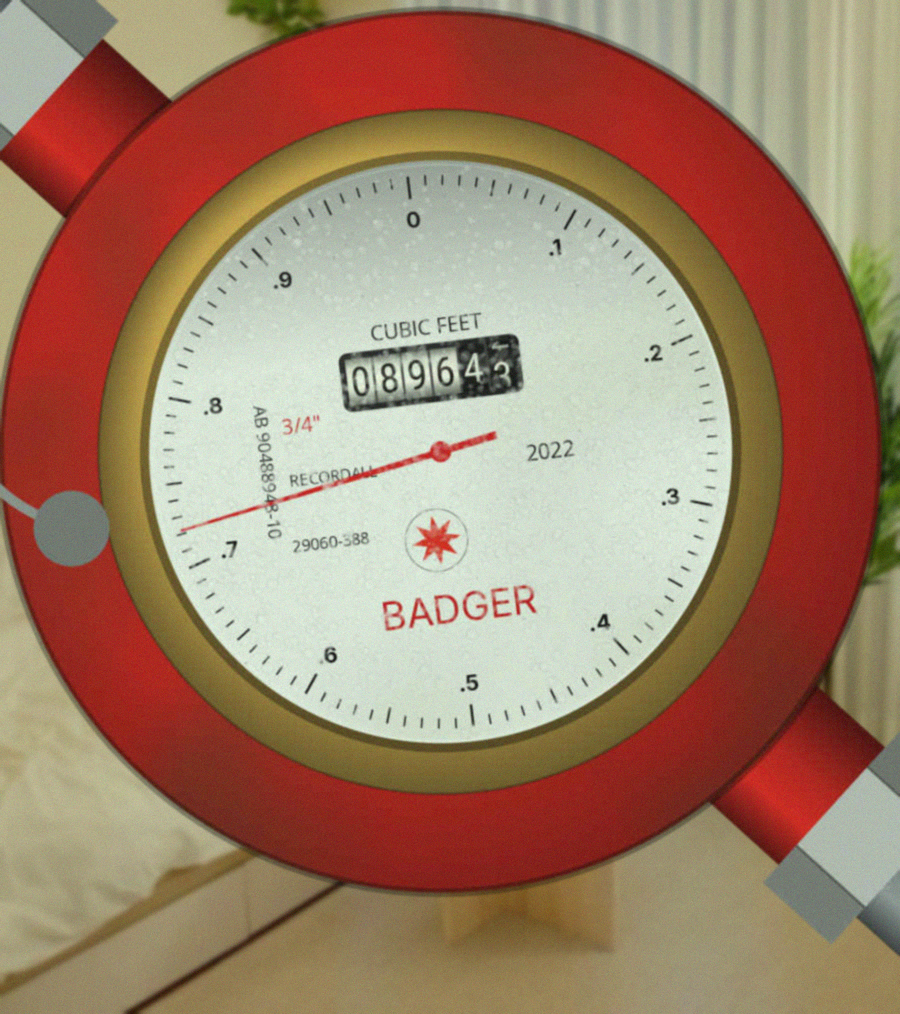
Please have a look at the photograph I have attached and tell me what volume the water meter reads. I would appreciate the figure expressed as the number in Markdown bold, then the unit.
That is **89642.72** ft³
